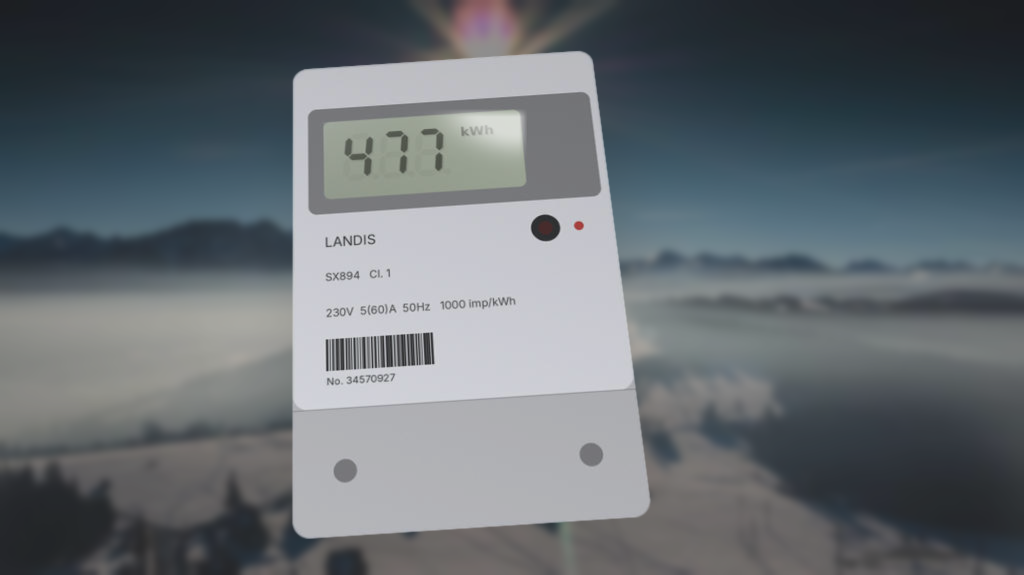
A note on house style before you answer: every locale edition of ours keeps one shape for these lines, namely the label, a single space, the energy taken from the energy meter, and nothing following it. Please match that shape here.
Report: 477 kWh
